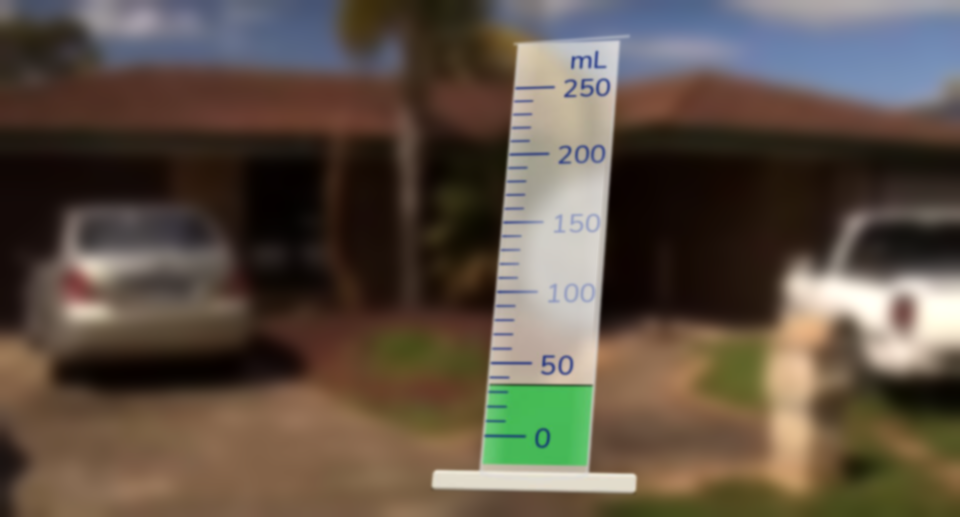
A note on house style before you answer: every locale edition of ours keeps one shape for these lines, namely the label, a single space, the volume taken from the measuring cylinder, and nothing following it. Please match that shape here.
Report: 35 mL
